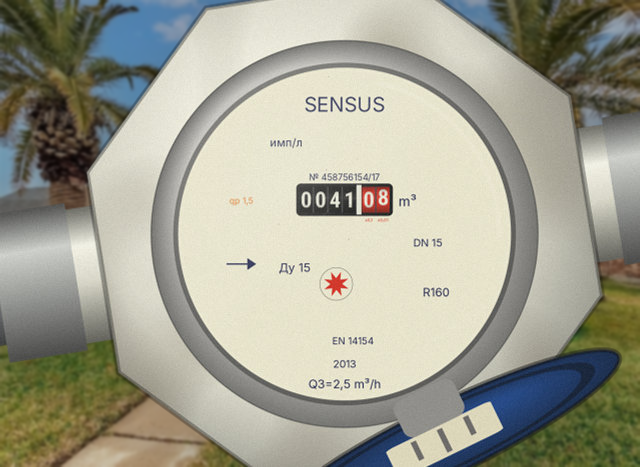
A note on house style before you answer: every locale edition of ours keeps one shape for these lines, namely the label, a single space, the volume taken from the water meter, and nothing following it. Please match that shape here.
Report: 41.08 m³
